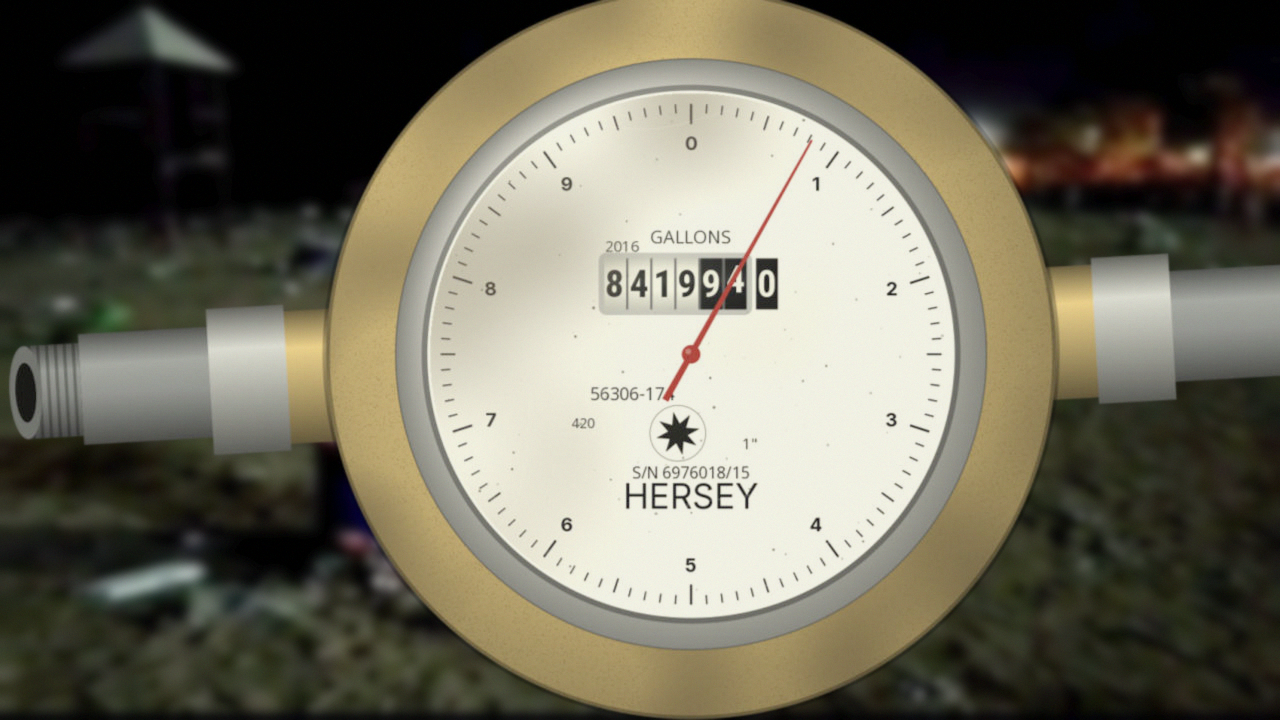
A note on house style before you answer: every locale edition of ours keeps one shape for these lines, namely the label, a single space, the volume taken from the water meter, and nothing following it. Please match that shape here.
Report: 8419940.8 gal
